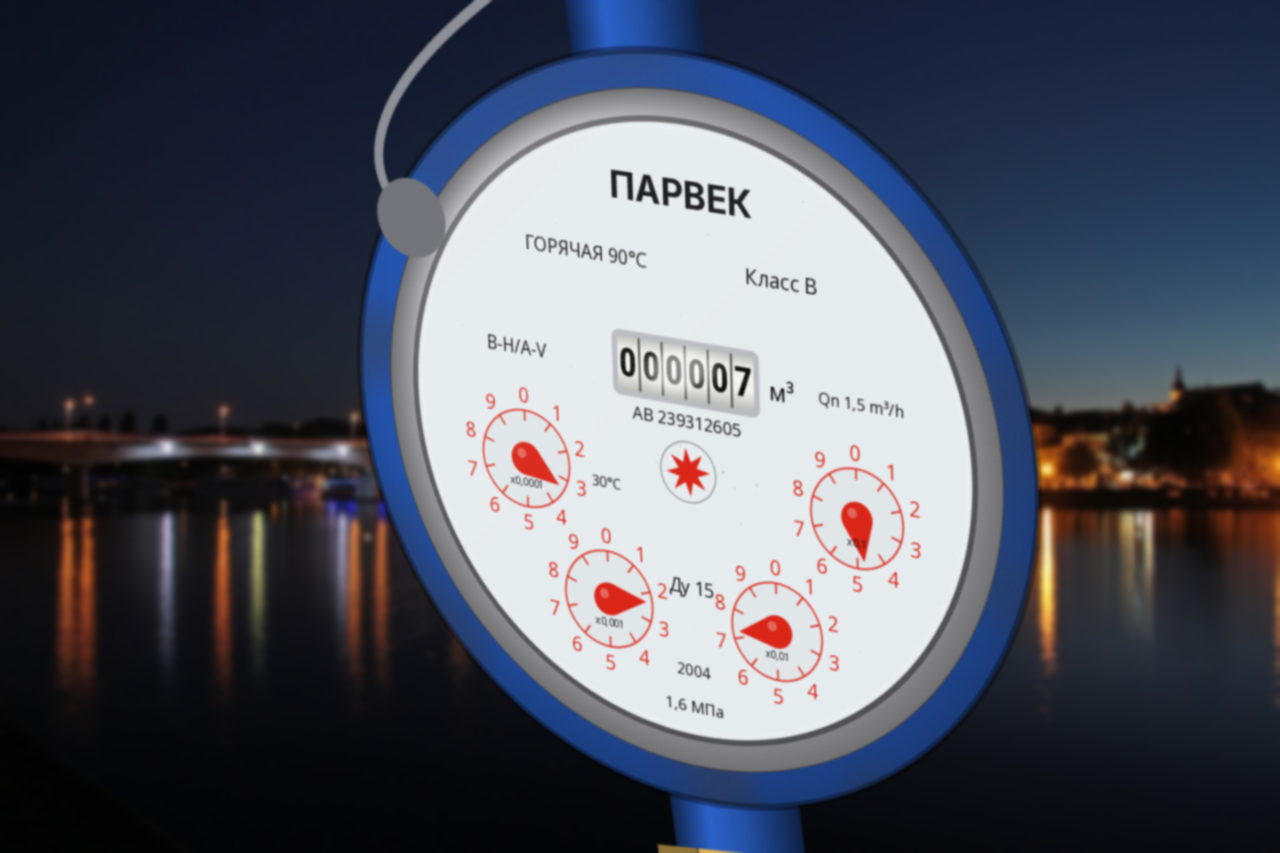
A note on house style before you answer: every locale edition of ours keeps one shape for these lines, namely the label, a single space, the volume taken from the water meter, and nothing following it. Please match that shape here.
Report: 7.4723 m³
